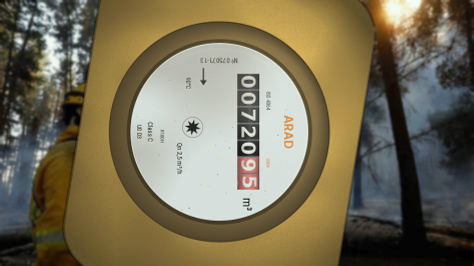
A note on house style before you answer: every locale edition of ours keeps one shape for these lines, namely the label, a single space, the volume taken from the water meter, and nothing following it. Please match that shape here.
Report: 720.95 m³
